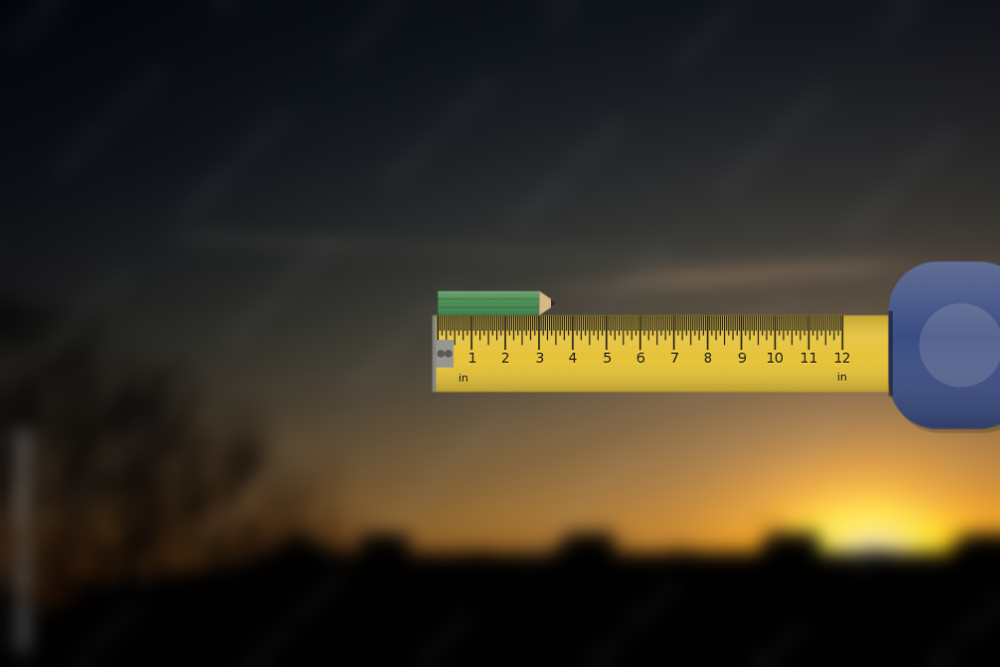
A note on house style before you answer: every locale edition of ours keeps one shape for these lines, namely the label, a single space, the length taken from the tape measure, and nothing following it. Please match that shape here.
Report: 3.5 in
